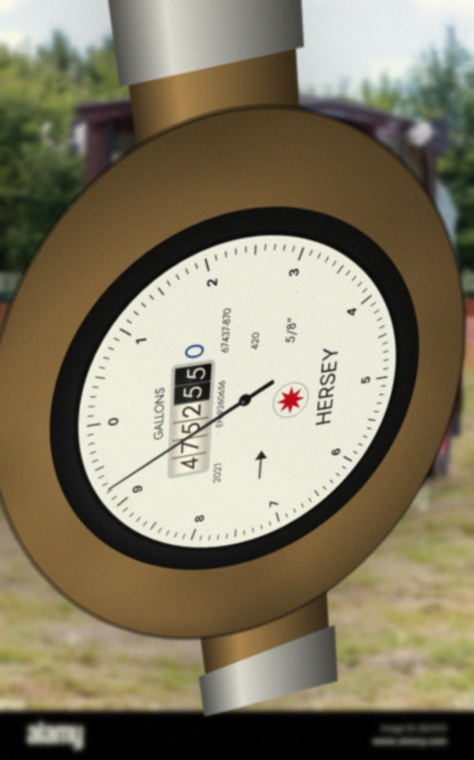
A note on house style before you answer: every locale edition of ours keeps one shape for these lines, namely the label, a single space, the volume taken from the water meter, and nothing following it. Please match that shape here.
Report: 4752549.2 gal
